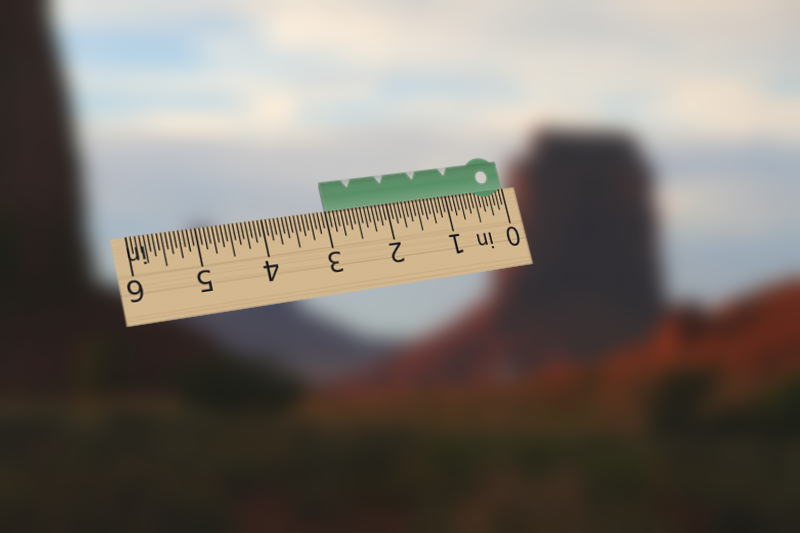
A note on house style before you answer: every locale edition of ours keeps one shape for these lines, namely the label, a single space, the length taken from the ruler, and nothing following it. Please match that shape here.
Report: 3 in
